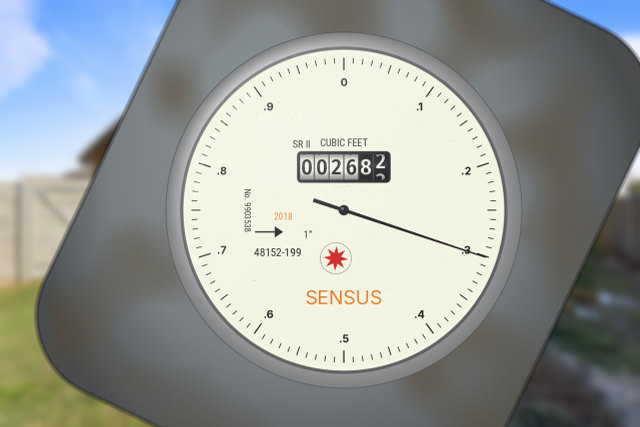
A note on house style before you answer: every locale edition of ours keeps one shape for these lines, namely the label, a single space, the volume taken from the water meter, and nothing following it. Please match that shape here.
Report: 2682.30 ft³
